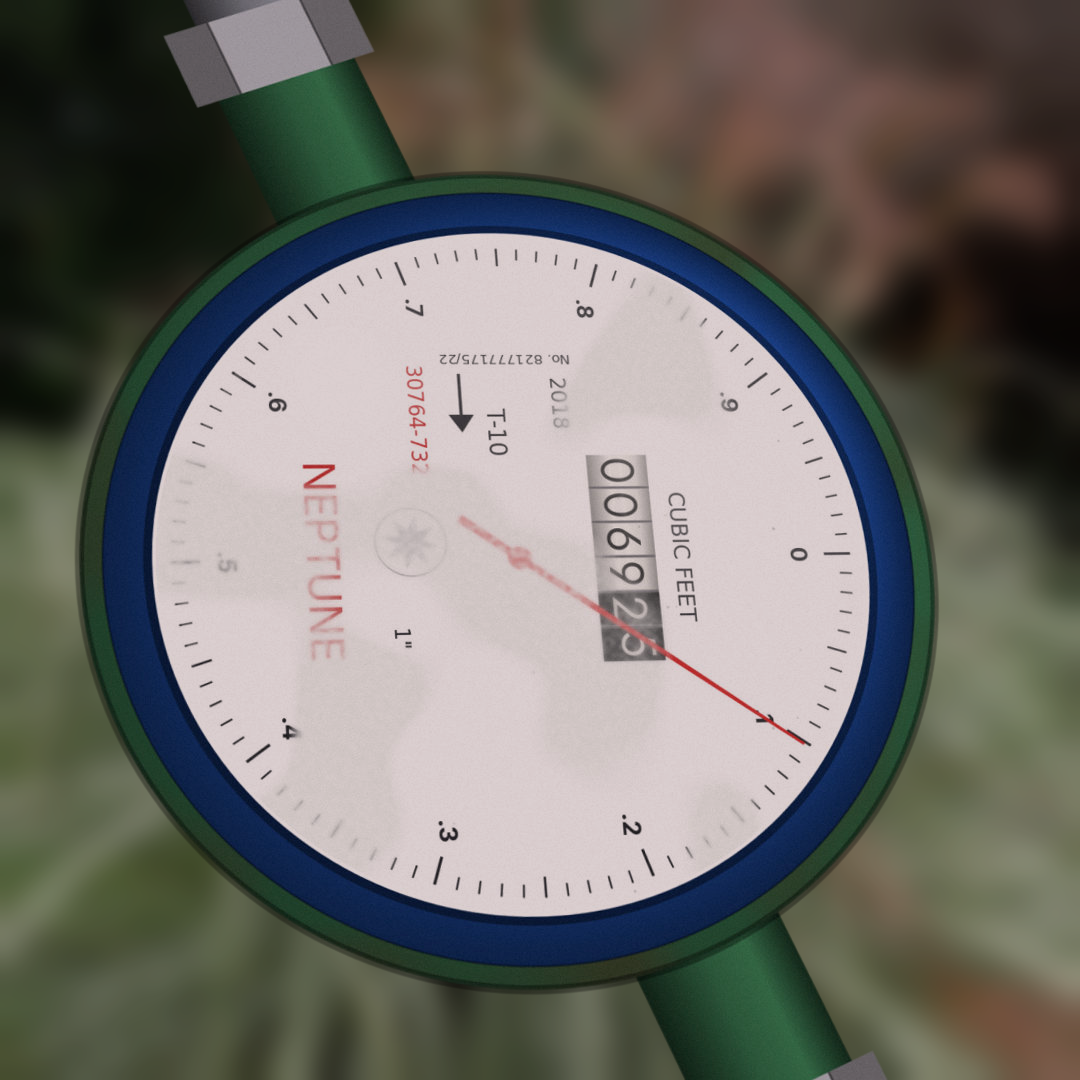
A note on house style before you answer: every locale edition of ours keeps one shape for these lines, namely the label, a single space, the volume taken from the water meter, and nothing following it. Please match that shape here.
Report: 6925.10 ft³
